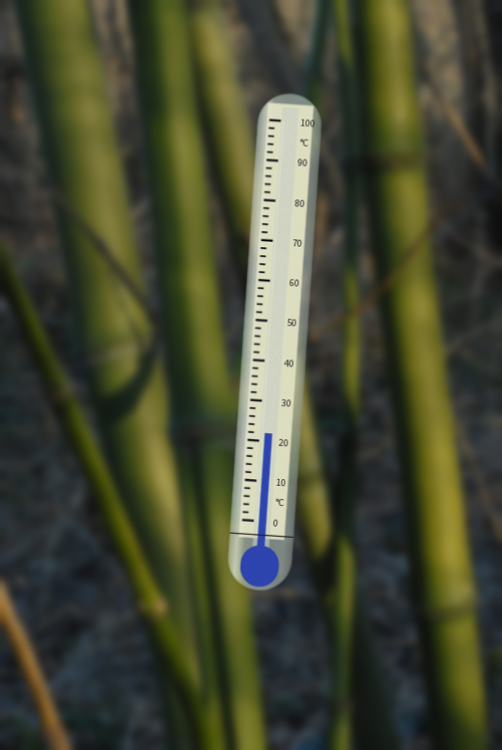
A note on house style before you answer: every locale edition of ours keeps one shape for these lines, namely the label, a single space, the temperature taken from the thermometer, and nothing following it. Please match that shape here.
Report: 22 °C
